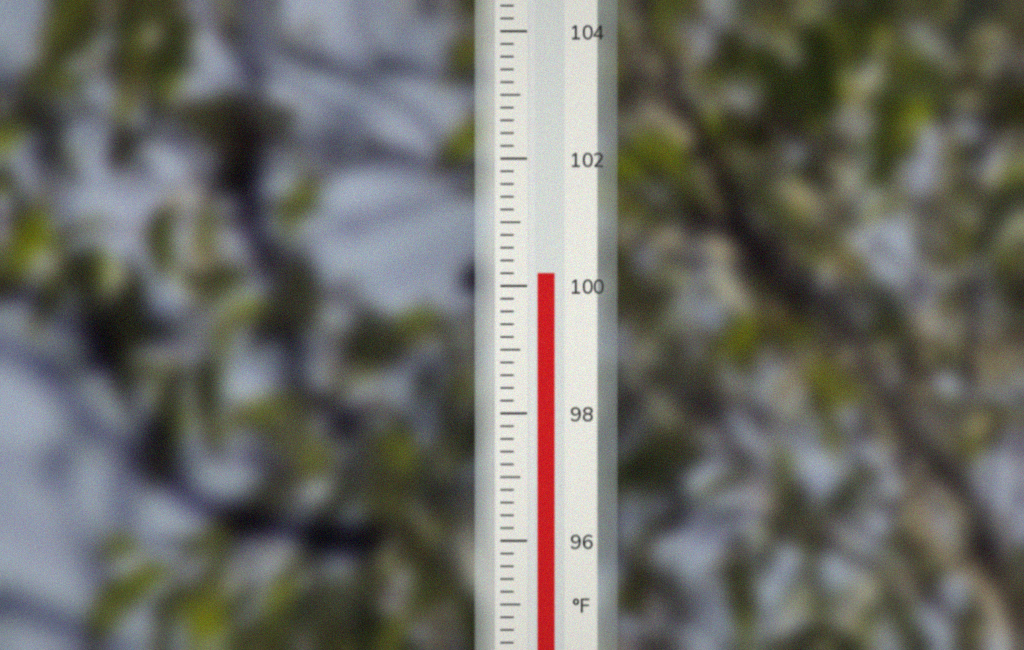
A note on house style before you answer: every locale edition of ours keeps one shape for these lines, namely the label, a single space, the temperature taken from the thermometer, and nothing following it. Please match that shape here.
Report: 100.2 °F
